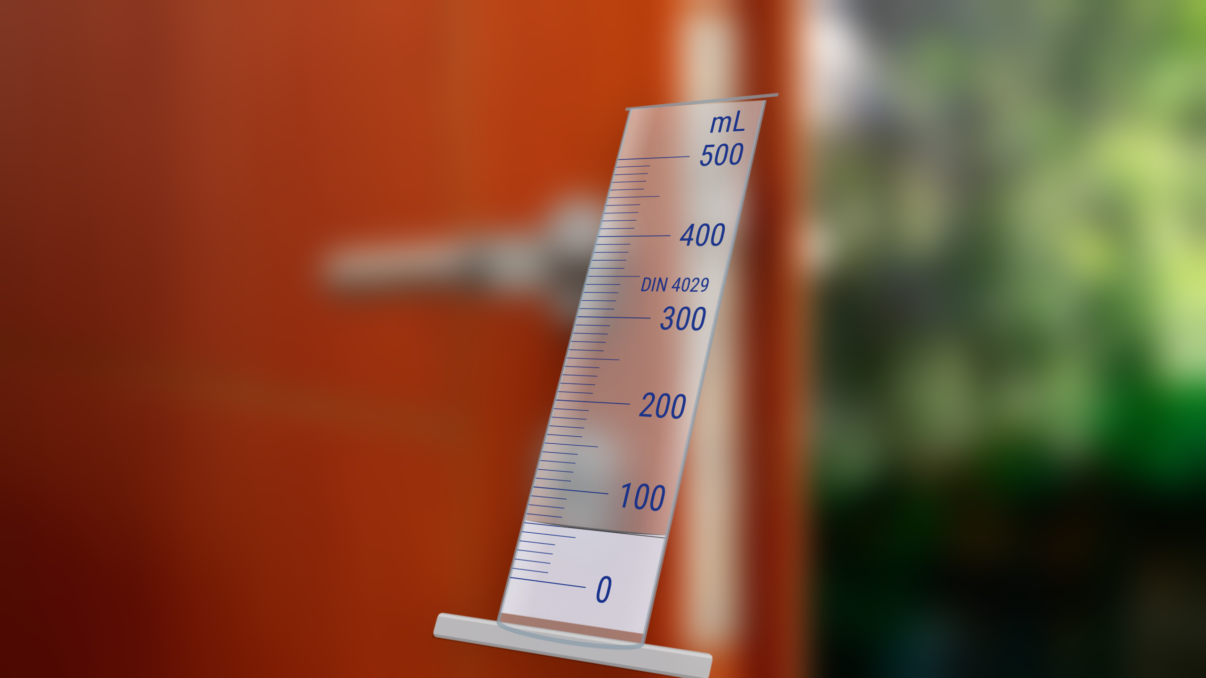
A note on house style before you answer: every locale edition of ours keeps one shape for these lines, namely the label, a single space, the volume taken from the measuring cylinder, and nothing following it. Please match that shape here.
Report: 60 mL
